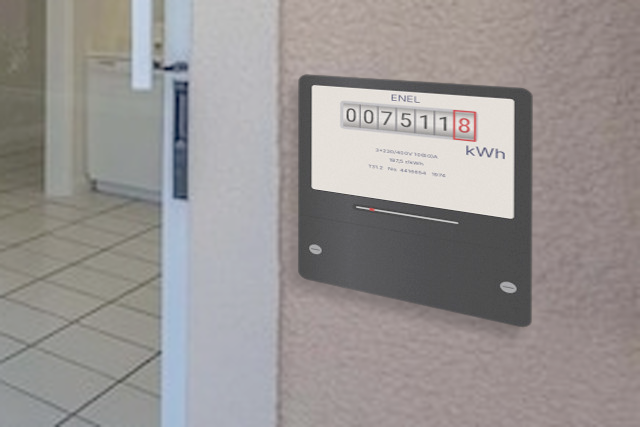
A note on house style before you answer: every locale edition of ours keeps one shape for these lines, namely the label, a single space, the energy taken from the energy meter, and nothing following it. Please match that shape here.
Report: 7511.8 kWh
